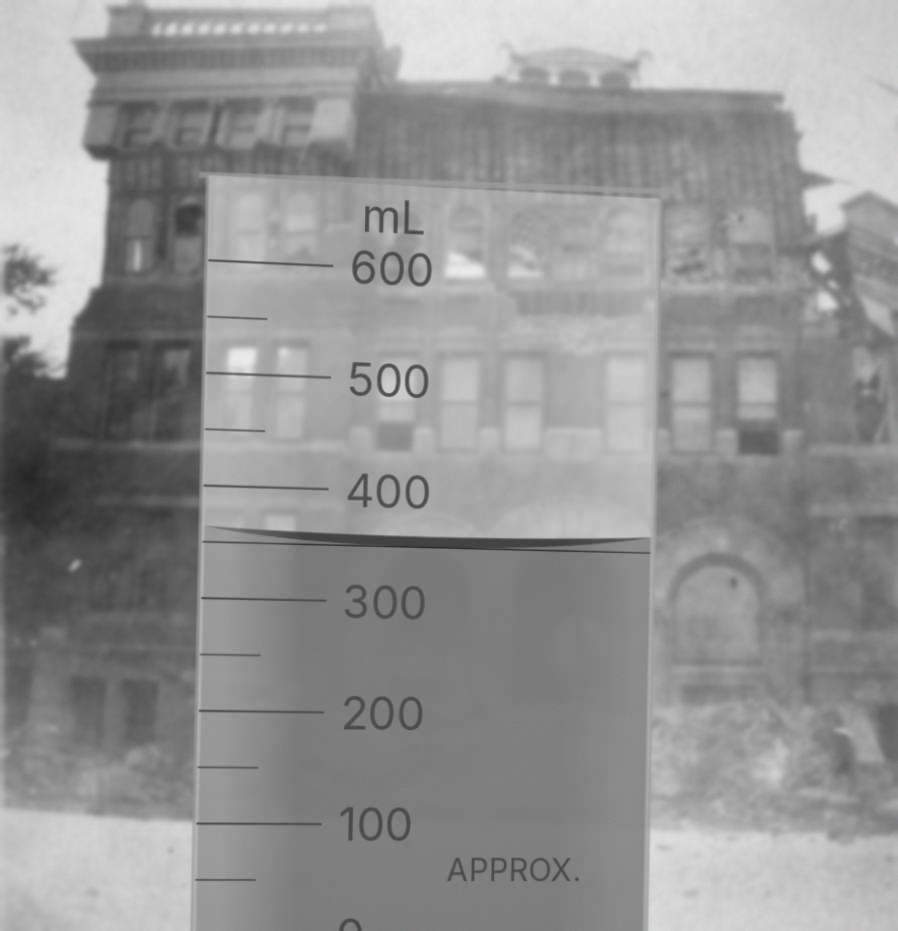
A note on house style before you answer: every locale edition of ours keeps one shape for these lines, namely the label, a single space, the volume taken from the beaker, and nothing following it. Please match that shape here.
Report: 350 mL
